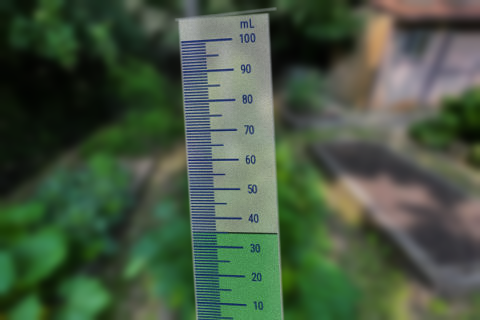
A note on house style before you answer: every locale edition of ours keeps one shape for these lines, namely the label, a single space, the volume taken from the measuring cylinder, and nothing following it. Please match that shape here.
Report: 35 mL
